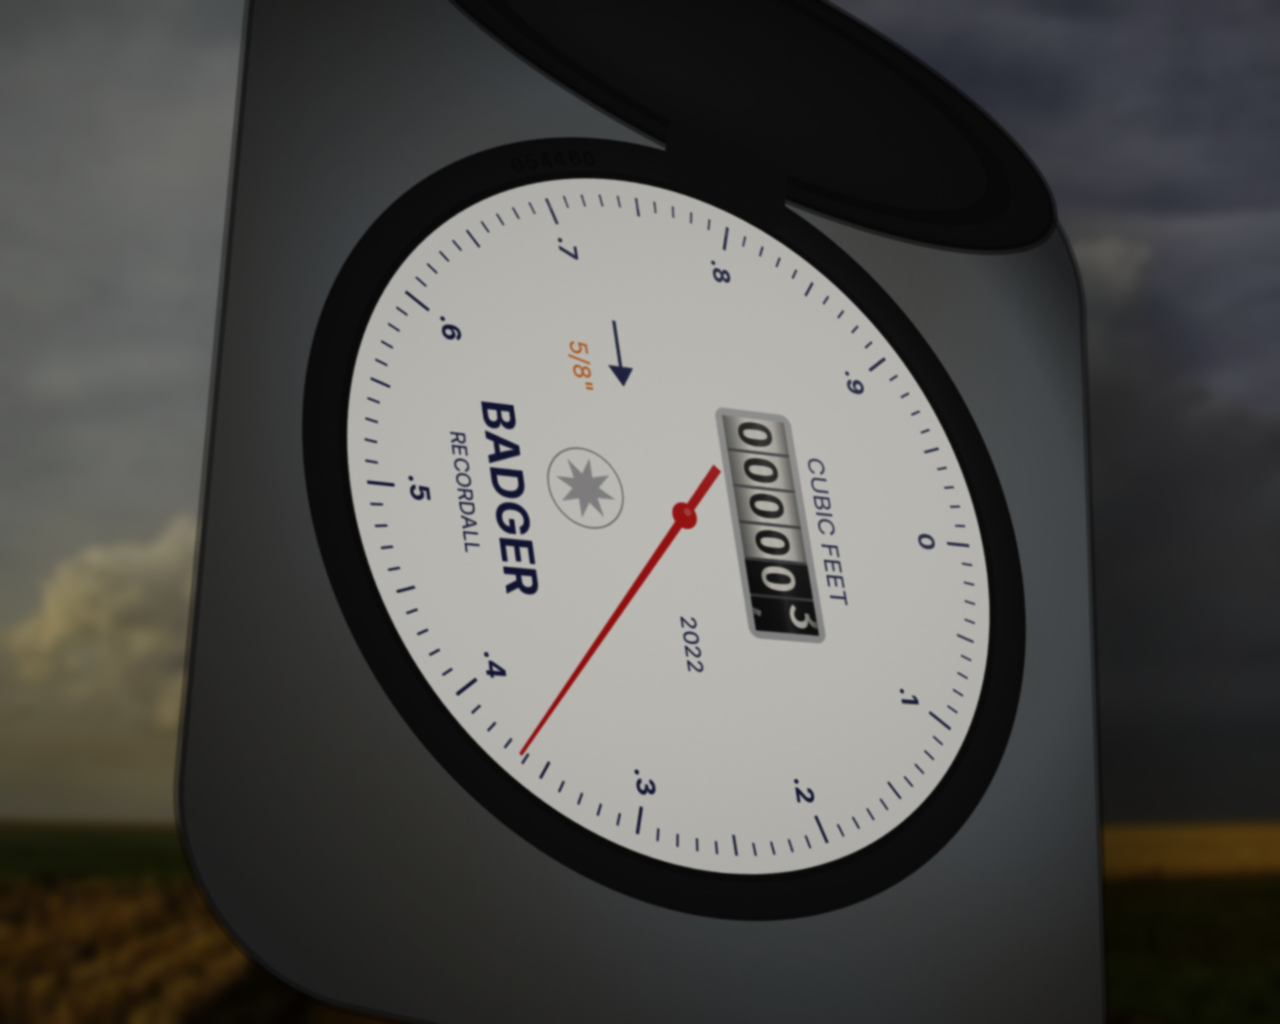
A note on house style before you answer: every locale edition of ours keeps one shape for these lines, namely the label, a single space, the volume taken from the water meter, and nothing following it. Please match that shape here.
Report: 3.36 ft³
